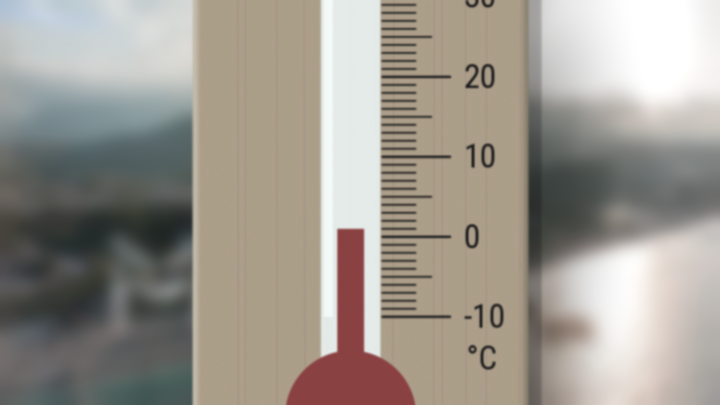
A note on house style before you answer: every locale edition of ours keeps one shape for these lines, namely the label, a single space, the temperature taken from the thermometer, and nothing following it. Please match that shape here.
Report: 1 °C
